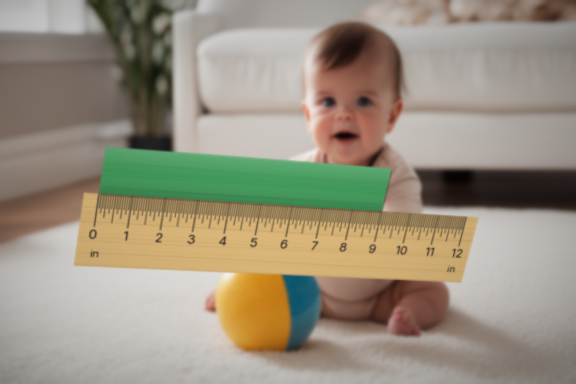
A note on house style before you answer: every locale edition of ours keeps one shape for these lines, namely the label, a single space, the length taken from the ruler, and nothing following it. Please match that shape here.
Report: 9 in
